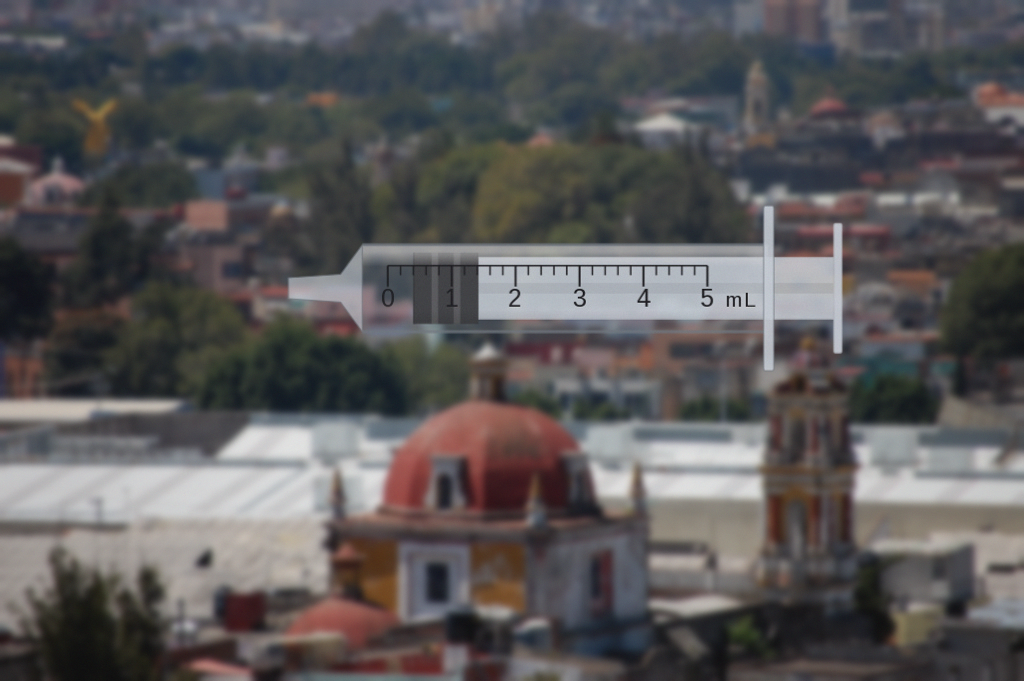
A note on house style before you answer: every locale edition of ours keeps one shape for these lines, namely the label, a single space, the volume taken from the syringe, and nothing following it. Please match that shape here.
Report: 0.4 mL
